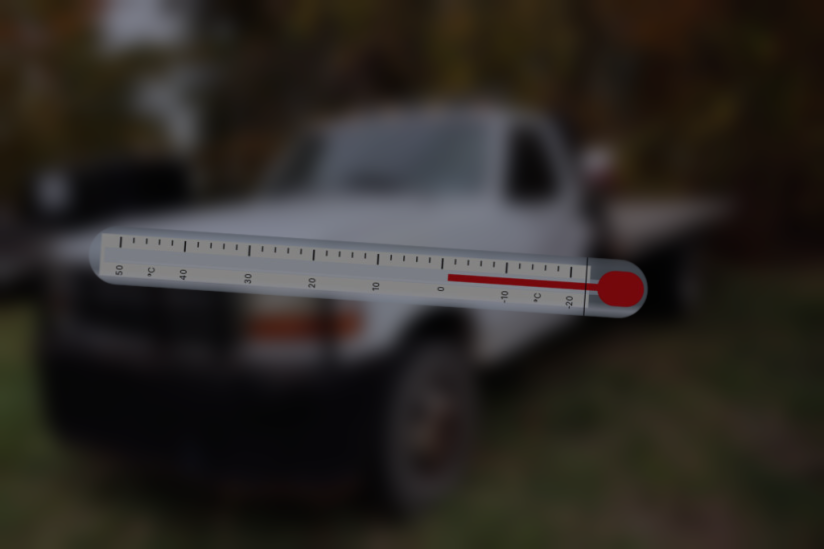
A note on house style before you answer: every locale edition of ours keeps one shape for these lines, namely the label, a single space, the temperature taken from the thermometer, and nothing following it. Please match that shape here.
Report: -1 °C
